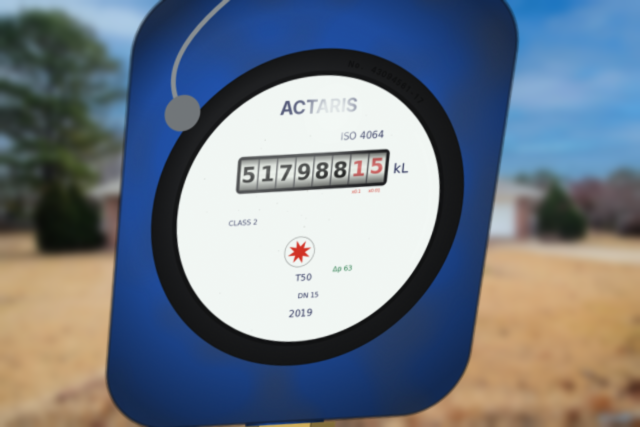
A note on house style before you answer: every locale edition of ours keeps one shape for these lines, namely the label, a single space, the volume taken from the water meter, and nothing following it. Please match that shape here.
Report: 517988.15 kL
